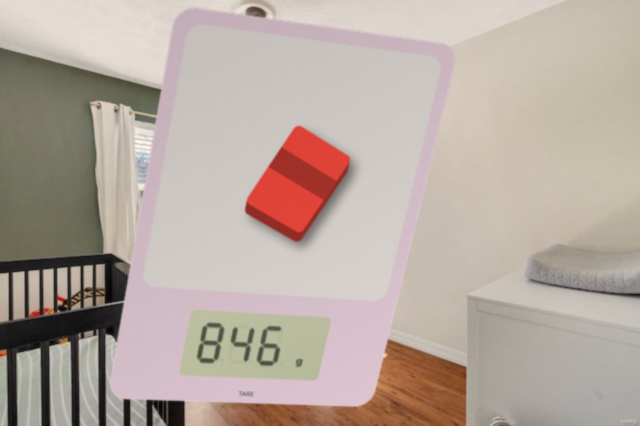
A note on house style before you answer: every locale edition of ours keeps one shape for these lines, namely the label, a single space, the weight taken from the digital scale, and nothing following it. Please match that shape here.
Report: 846 g
